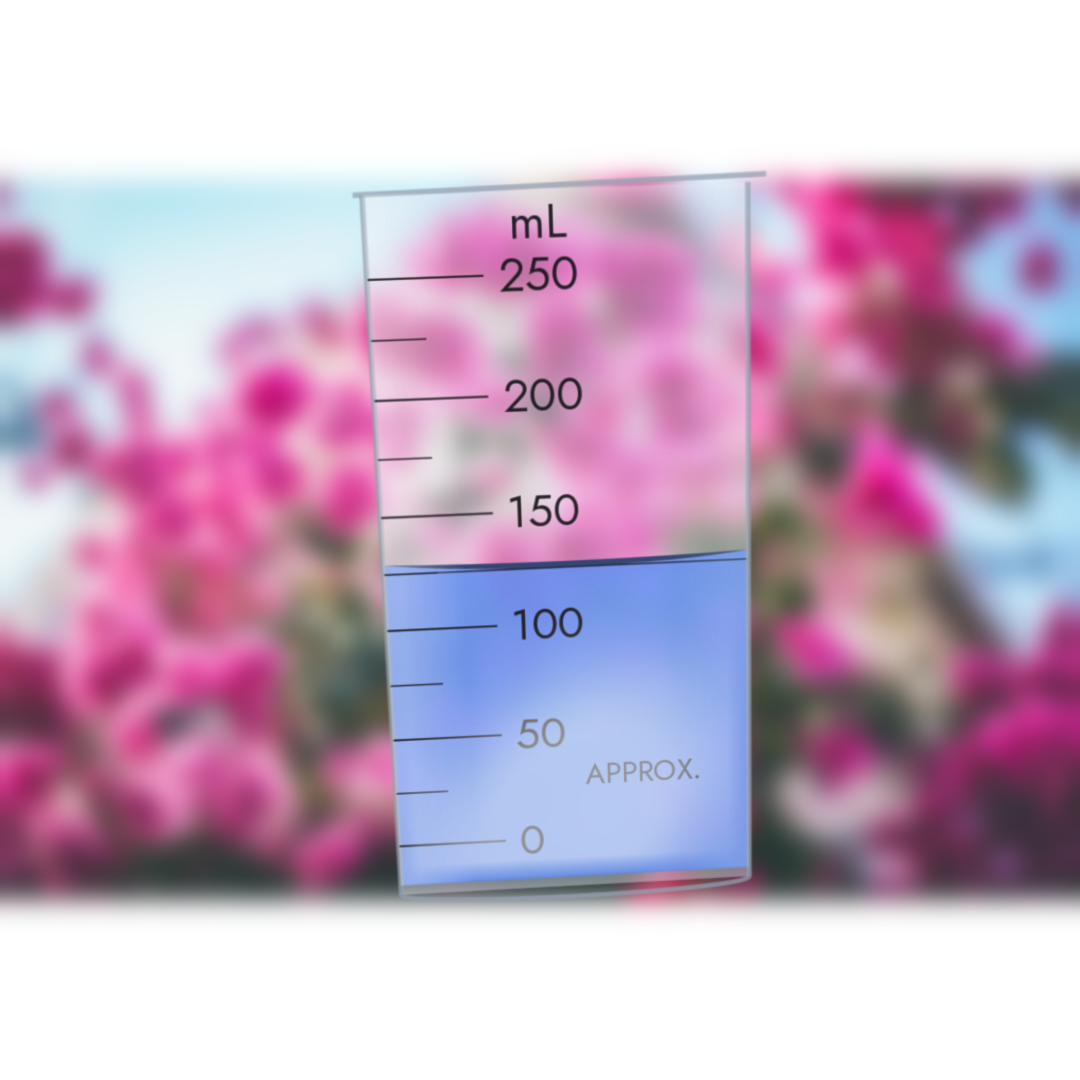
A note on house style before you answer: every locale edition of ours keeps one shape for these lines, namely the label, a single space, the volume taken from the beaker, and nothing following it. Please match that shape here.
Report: 125 mL
